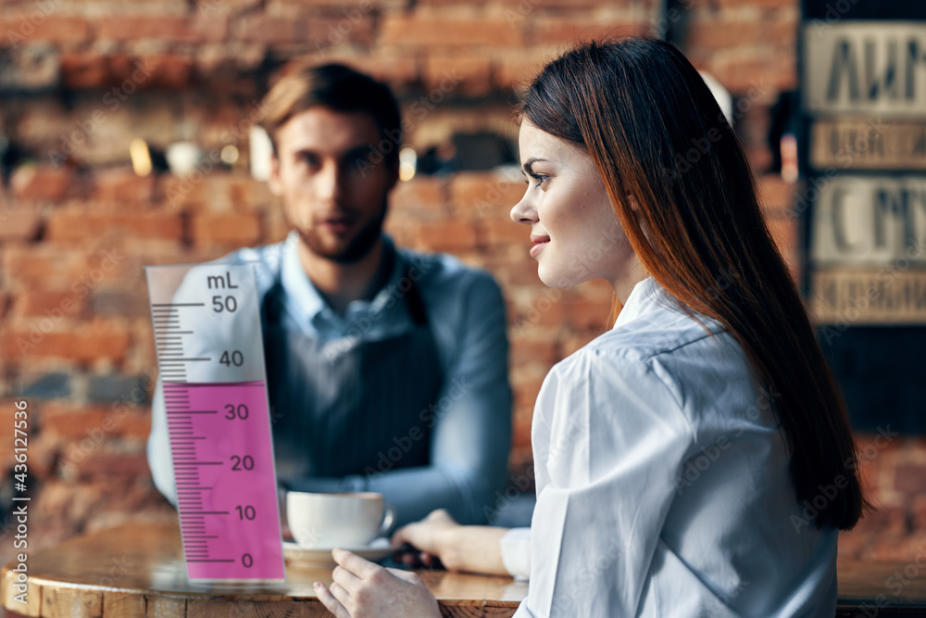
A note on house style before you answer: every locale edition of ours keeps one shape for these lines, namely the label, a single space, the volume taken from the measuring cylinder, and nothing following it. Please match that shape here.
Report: 35 mL
